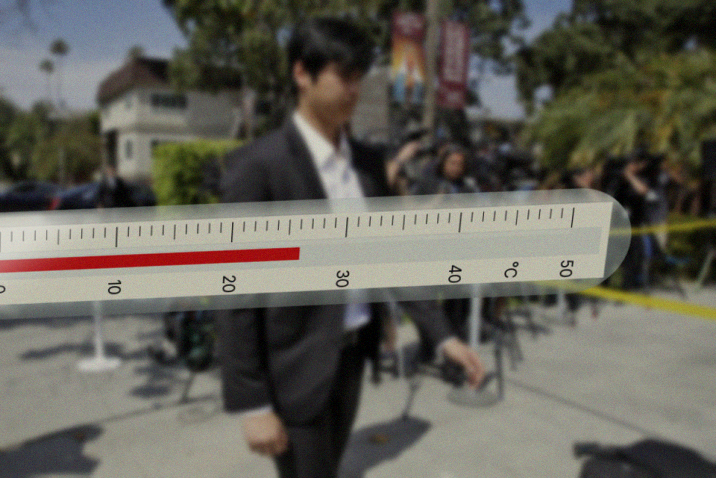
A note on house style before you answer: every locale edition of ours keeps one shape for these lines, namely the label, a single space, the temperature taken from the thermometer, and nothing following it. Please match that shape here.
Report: 26 °C
